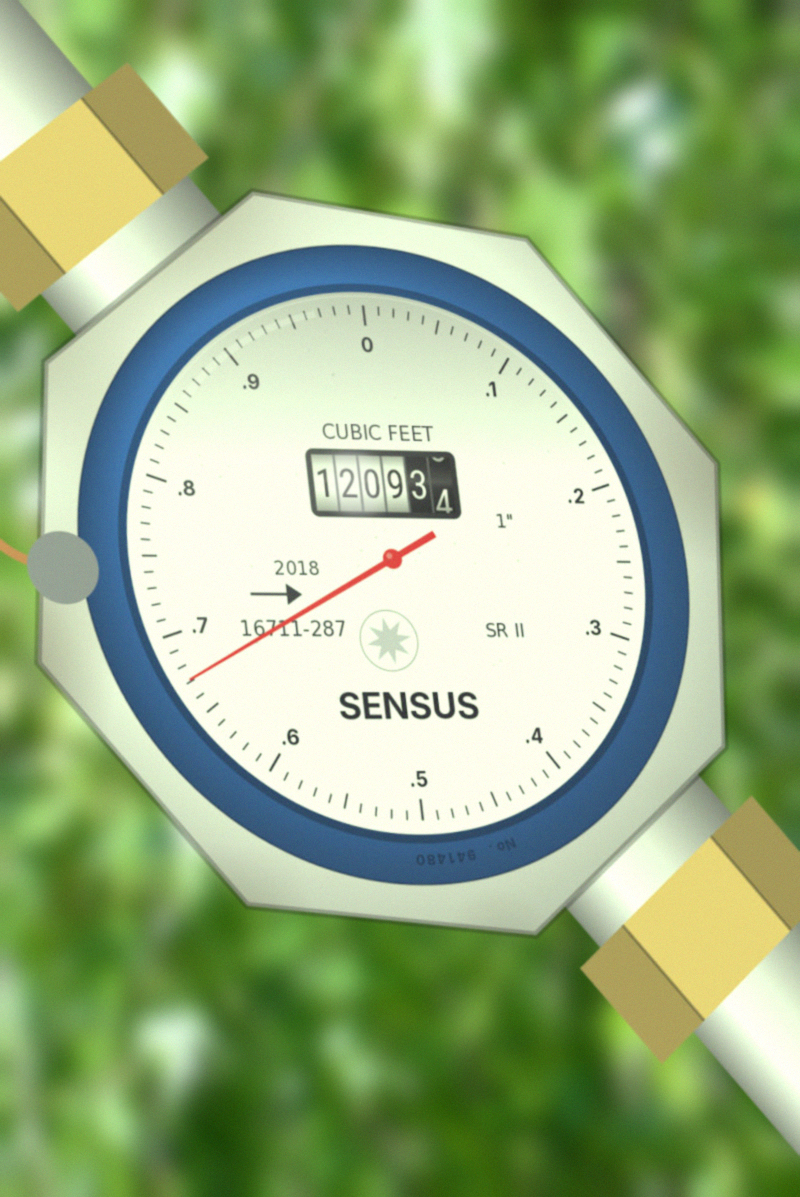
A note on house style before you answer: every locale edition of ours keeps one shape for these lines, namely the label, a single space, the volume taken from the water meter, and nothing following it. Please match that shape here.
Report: 120933.67 ft³
